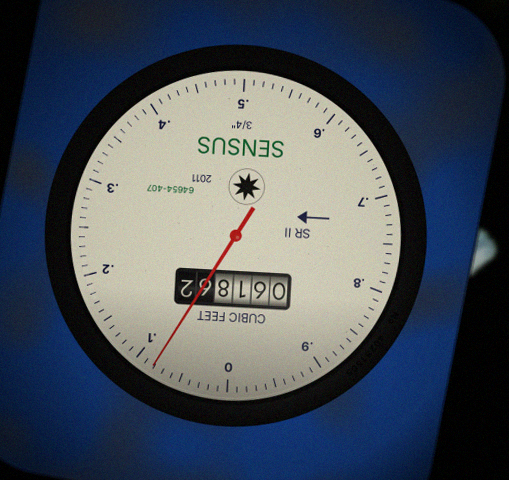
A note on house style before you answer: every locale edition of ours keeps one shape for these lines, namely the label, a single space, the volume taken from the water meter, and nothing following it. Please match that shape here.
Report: 61862.08 ft³
